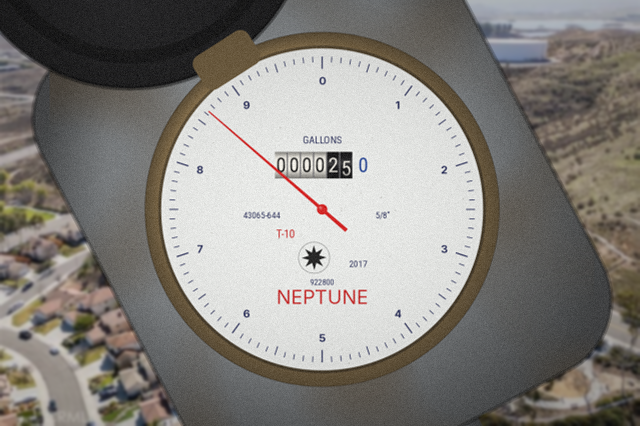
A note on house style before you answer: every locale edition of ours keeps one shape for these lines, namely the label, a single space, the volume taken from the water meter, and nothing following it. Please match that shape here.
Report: 248.6 gal
